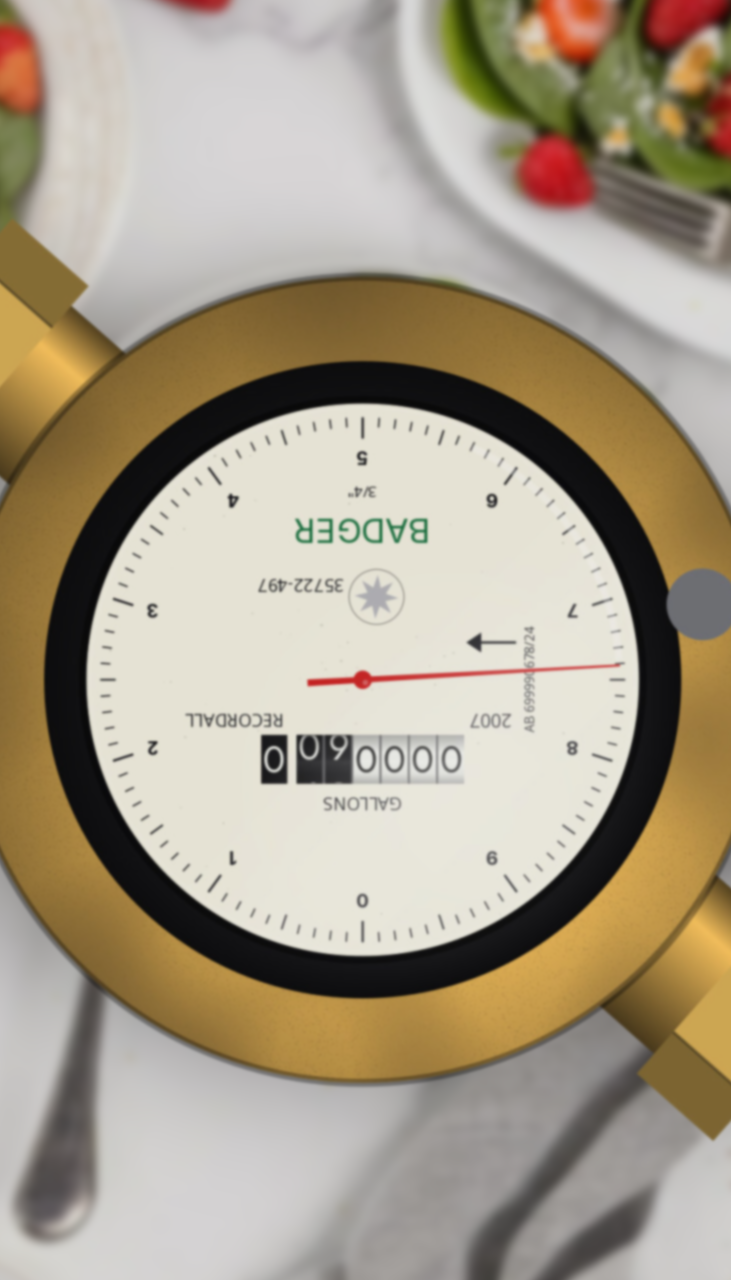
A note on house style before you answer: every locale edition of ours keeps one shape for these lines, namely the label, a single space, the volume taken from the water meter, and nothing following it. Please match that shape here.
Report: 597.4 gal
